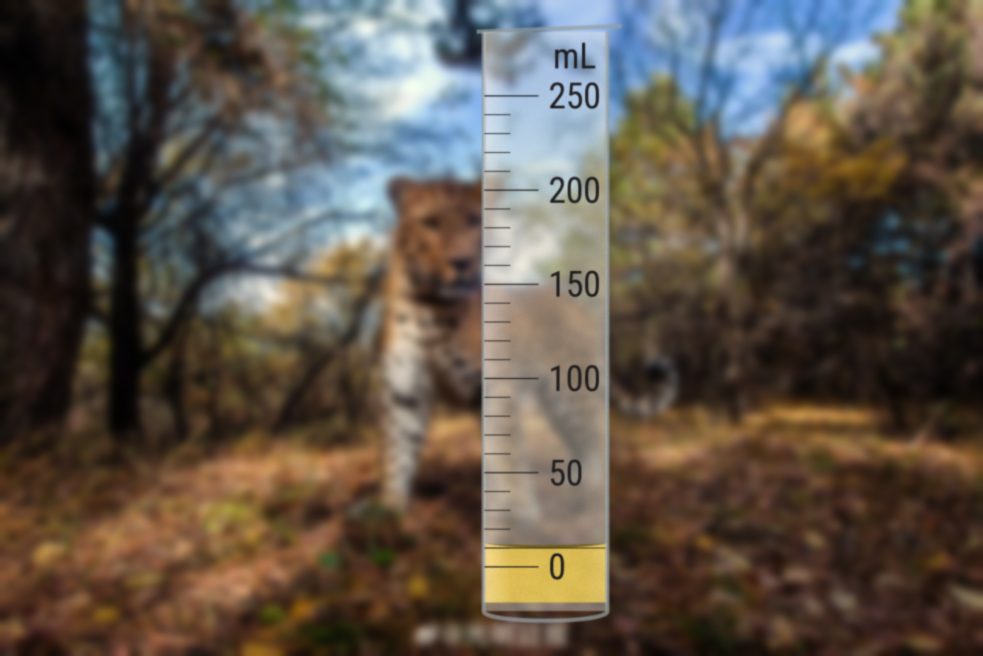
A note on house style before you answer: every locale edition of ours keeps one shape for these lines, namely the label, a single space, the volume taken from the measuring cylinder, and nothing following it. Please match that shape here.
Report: 10 mL
